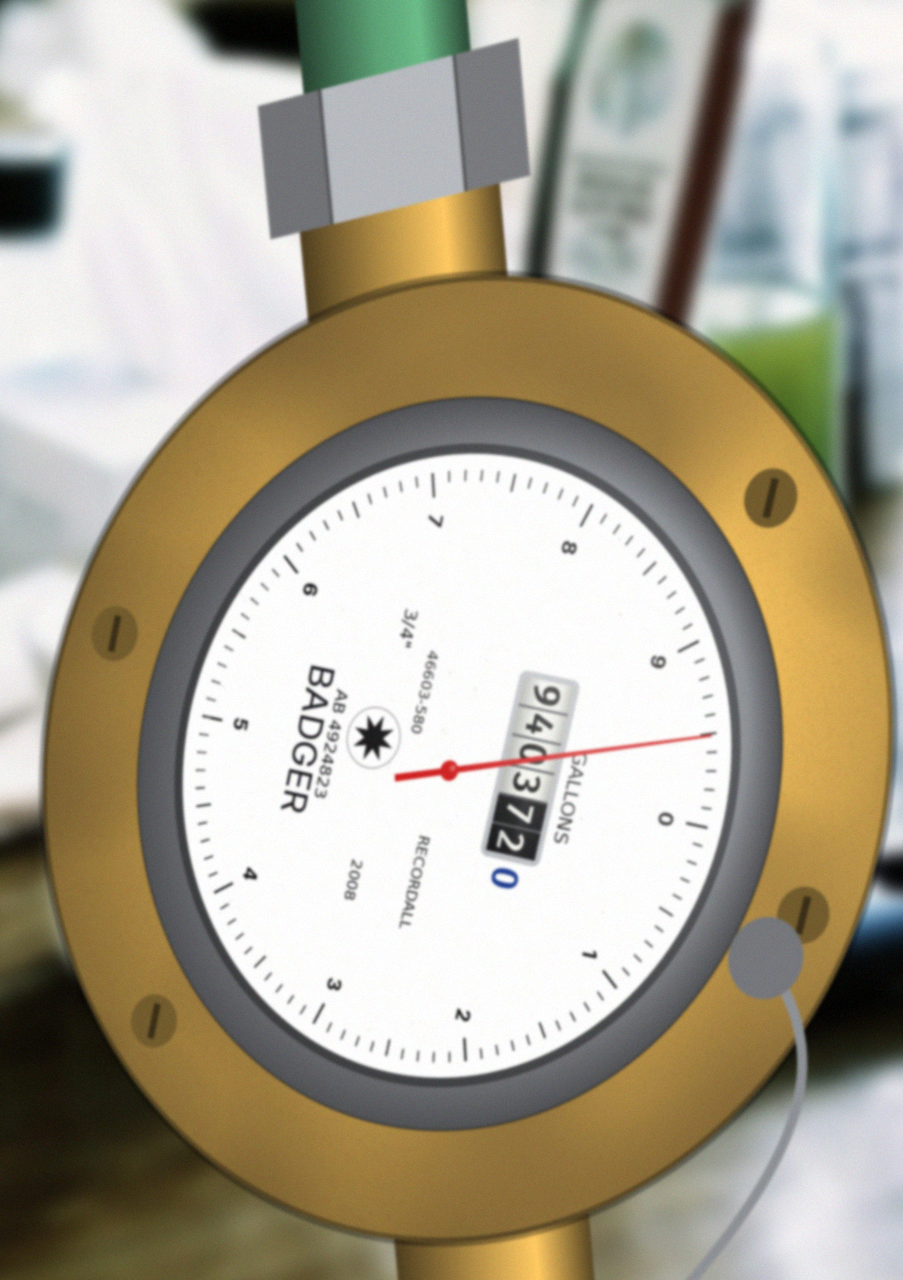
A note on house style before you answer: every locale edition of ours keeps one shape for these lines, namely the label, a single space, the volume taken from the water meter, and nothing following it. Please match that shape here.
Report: 9403719.5 gal
